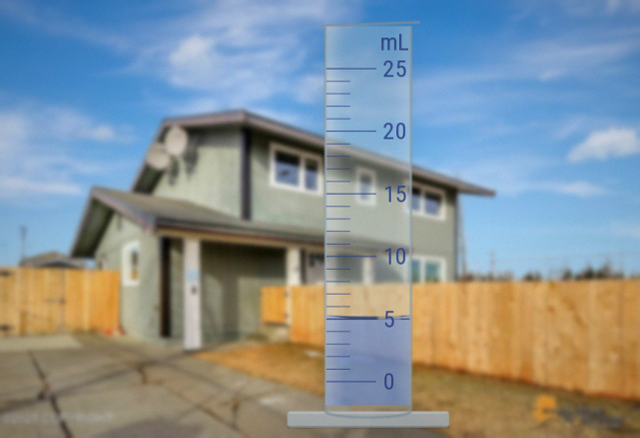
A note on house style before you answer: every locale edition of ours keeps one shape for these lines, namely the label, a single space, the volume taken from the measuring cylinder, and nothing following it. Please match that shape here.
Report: 5 mL
